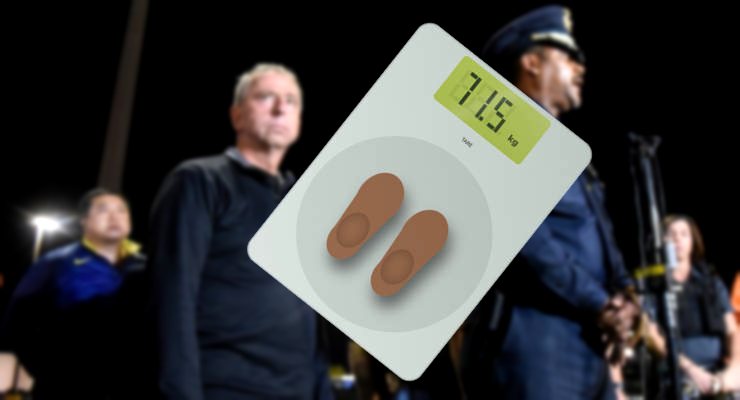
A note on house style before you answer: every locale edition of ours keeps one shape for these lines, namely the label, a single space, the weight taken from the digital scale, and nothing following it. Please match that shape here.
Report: 71.5 kg
